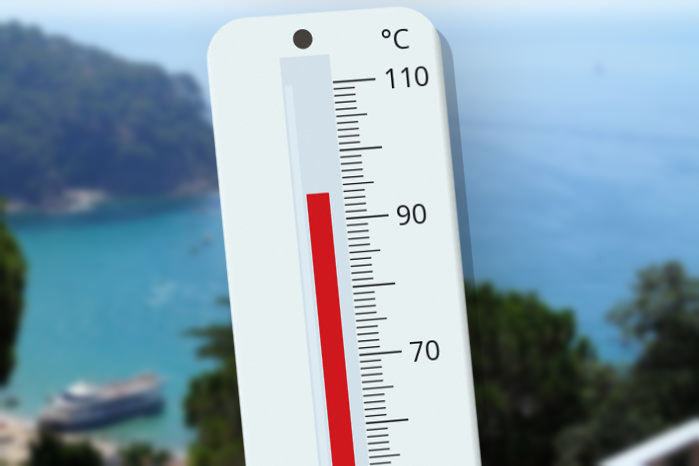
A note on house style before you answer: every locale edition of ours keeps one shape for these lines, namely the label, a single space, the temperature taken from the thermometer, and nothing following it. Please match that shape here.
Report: 94 °C
